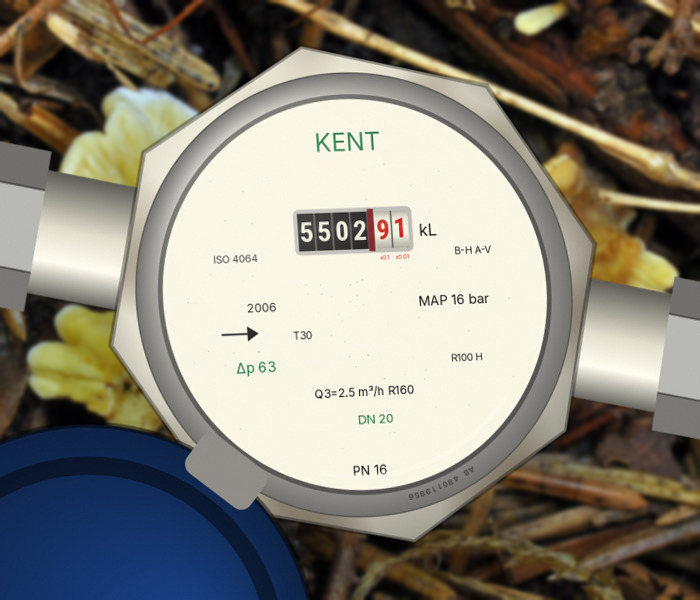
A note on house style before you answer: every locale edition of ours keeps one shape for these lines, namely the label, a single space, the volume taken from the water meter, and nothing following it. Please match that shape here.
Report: 5502.91 kL
